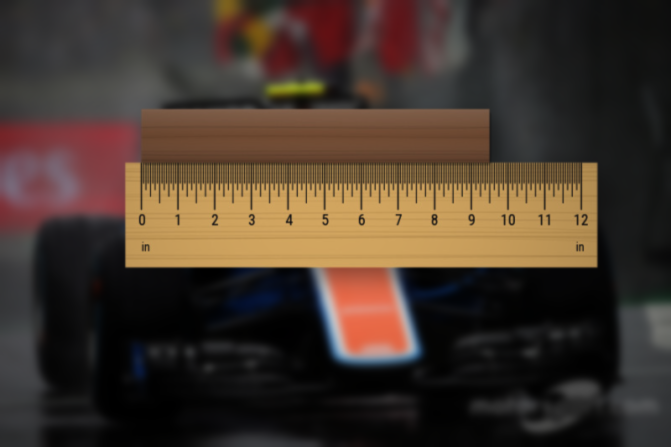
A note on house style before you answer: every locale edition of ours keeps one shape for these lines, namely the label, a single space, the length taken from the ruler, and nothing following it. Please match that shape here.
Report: 9.5 in
